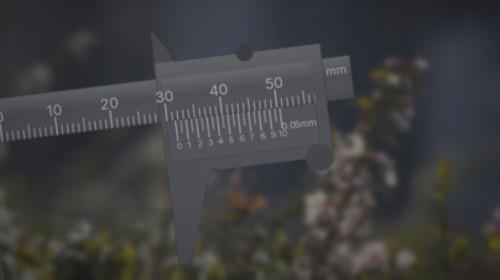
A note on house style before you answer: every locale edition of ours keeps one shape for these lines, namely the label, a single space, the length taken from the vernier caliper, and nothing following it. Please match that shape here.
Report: 31.5 mm
